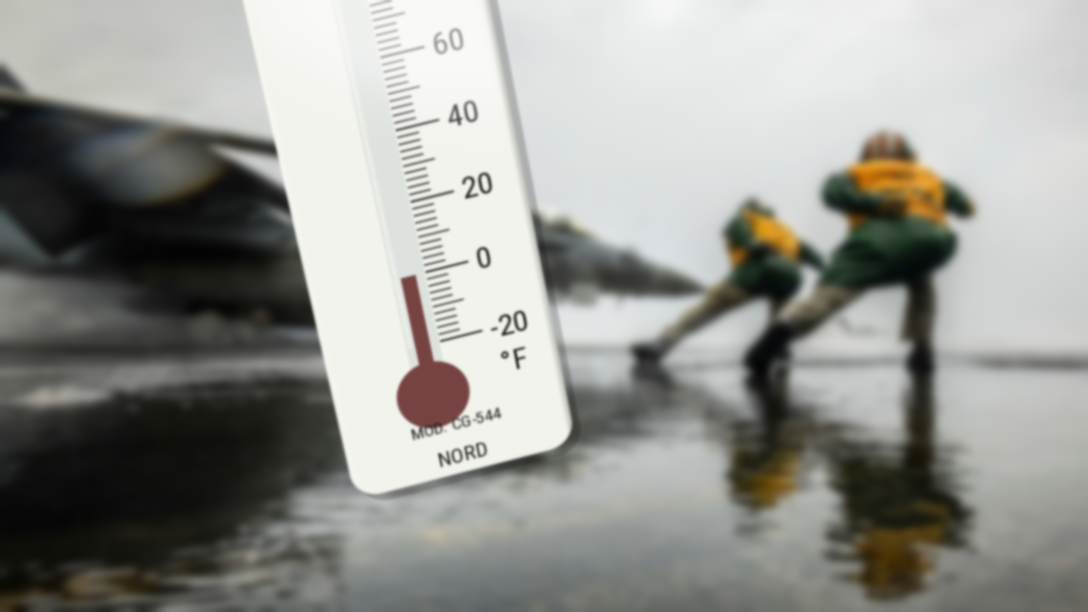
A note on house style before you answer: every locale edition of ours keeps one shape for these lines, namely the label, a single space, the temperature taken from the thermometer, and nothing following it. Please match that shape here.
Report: 0 °F
